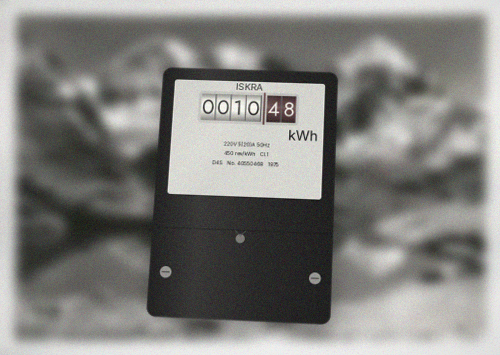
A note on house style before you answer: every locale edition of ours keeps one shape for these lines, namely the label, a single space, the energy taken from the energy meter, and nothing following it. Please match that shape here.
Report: 10.48 kWh
